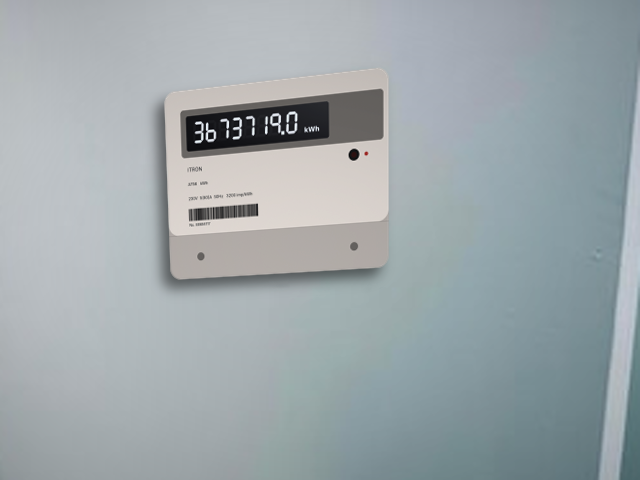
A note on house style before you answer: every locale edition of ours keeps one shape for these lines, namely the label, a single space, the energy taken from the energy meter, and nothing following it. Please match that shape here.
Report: 3673719.0 kWh
